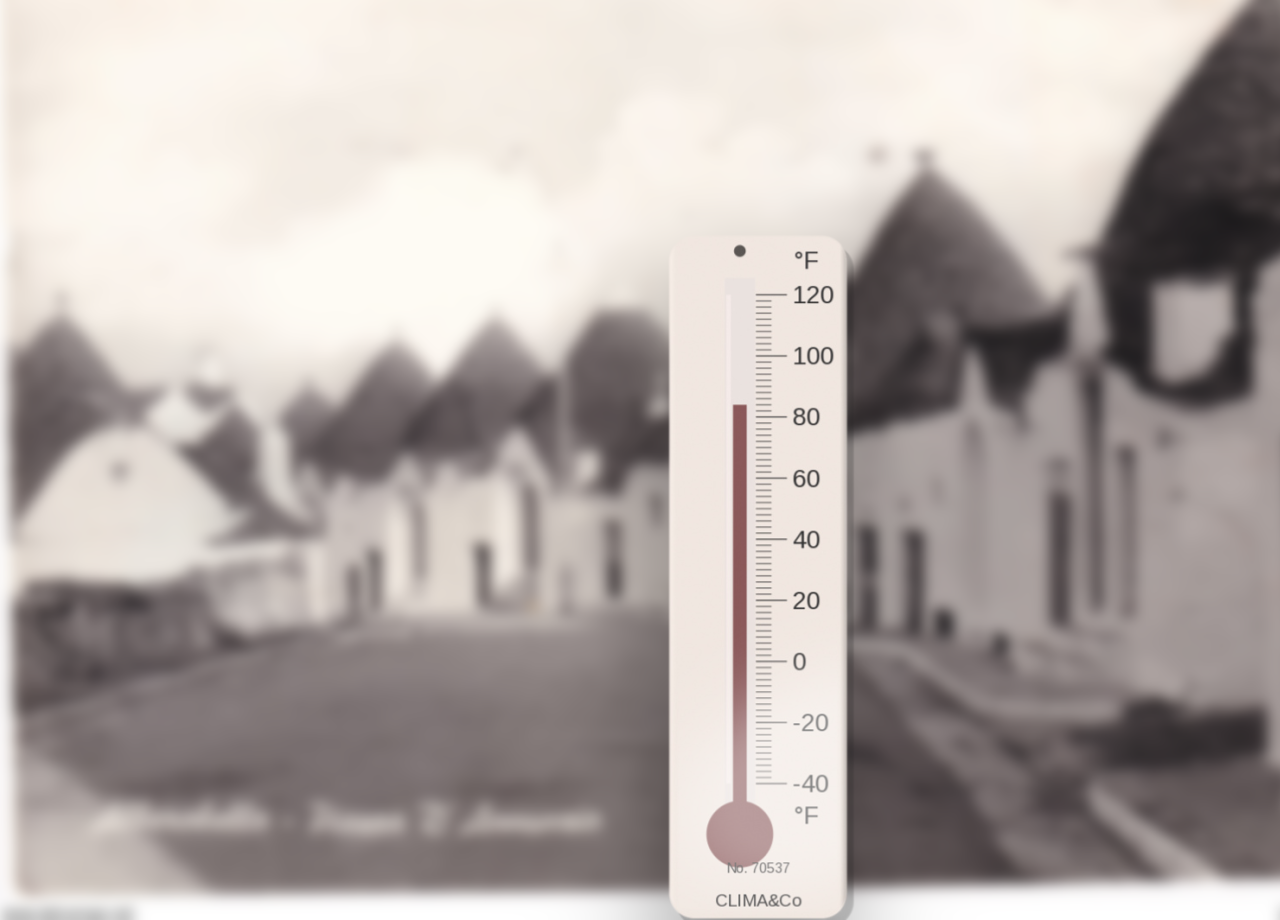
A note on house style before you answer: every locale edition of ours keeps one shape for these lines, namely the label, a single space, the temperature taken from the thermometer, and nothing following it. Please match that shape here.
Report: 84 °F
